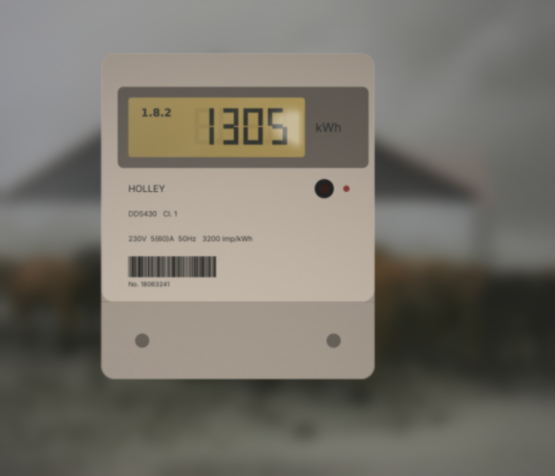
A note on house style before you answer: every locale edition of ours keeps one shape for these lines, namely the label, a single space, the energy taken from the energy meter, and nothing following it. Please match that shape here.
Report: 1305 kWh
